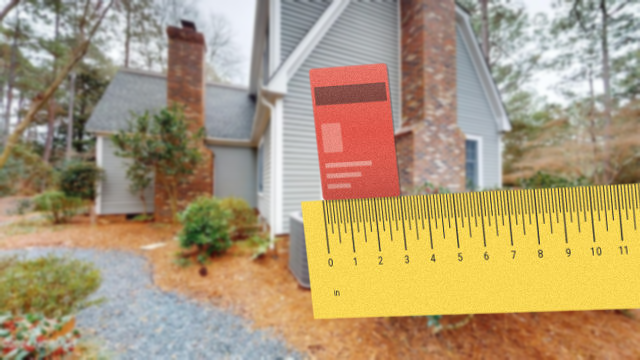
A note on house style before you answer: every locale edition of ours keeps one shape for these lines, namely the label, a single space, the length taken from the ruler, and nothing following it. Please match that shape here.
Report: 3 in
